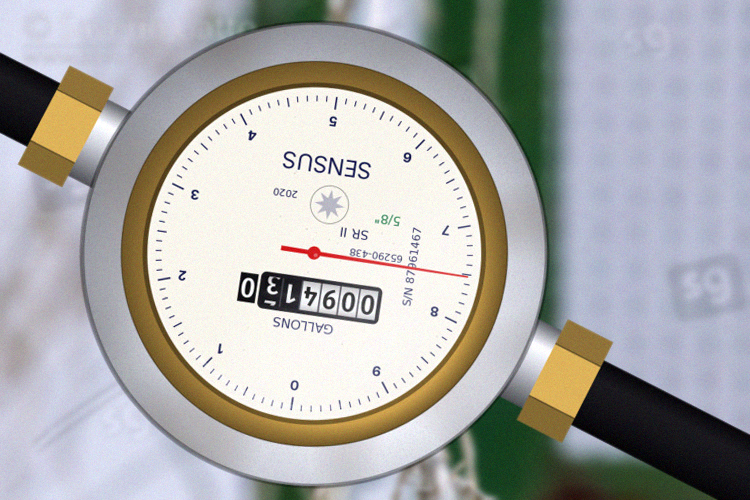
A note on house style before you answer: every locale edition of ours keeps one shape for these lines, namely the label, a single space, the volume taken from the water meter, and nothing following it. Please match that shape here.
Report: 94127.5 gal
